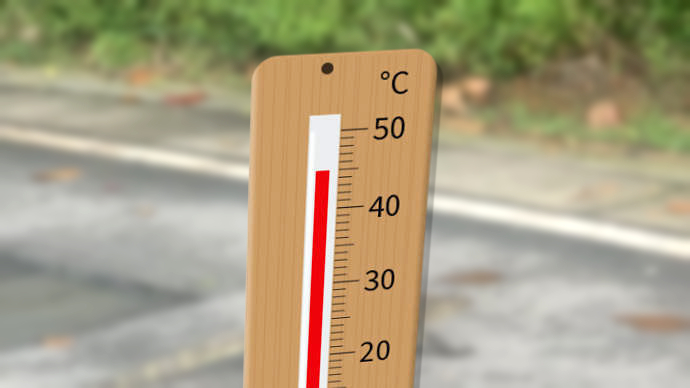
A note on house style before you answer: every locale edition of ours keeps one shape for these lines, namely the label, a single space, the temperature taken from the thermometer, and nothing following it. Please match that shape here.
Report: 45 °C
